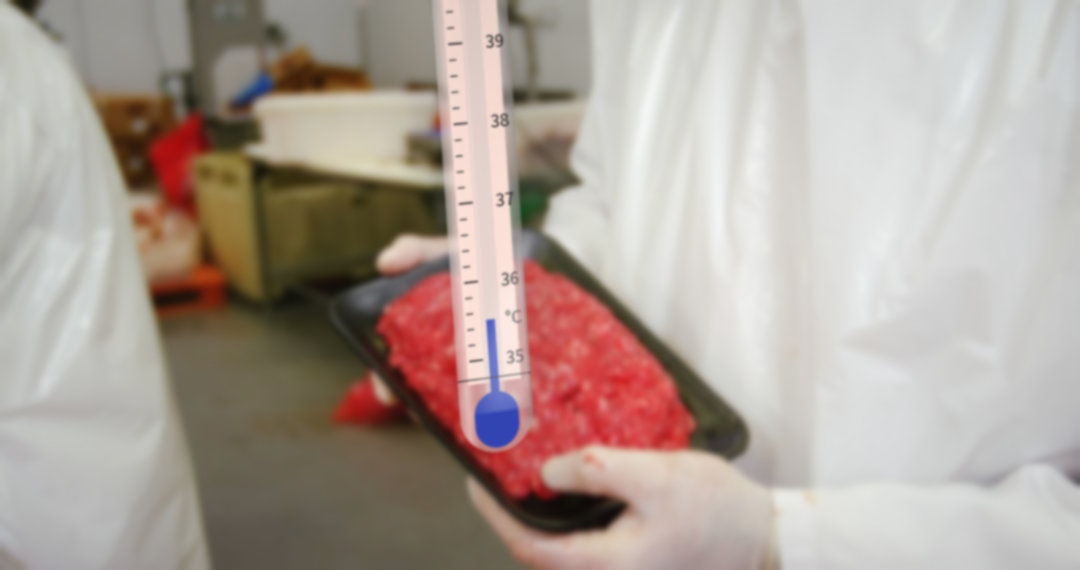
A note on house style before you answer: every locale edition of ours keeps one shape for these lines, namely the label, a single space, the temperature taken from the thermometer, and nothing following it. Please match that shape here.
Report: 35.5 °C
